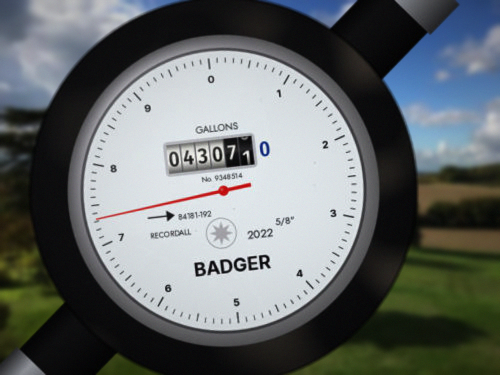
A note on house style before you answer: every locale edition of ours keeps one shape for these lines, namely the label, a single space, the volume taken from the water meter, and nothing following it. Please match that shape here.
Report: 430707.3 gal
